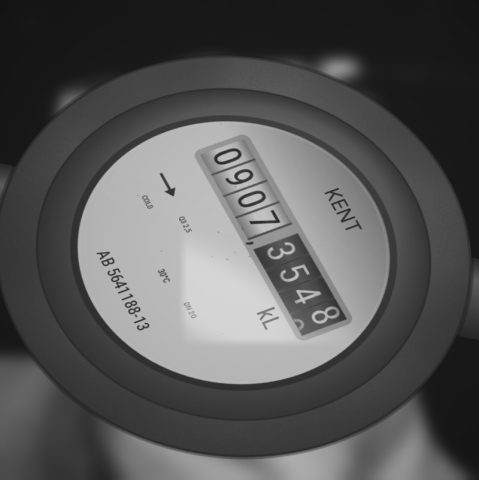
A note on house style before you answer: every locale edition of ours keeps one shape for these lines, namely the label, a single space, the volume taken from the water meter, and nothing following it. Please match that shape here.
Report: 907.3548 kL
